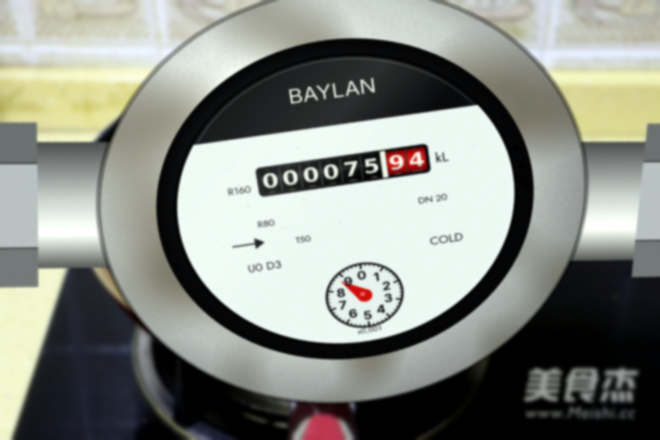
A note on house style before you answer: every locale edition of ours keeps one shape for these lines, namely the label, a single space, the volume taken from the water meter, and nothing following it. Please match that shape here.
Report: 75.948 kL
